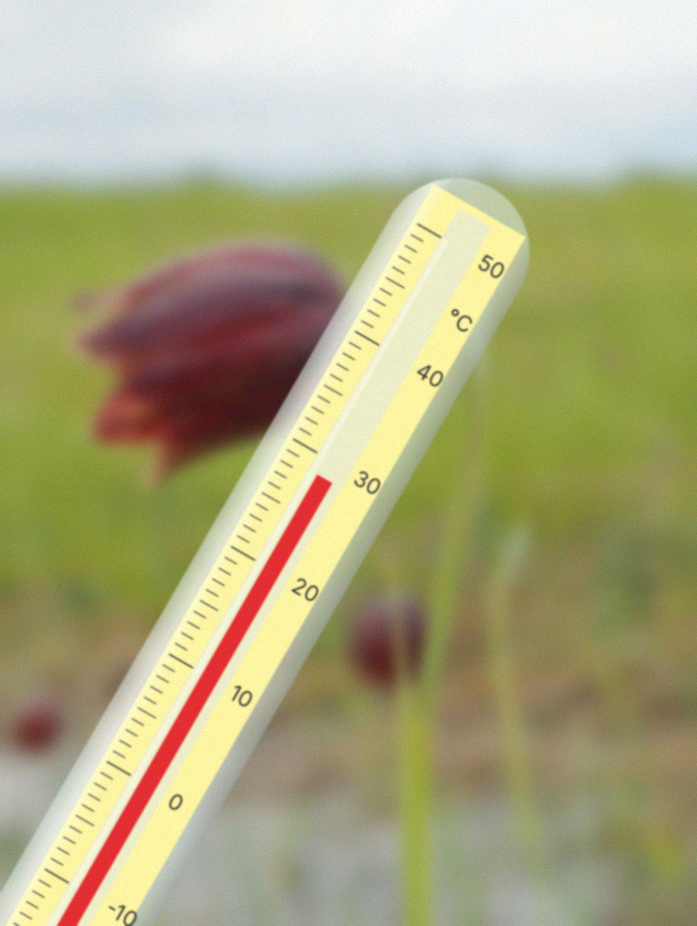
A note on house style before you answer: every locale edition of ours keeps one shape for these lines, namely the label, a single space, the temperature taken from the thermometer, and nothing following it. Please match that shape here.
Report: 28.5 °C
